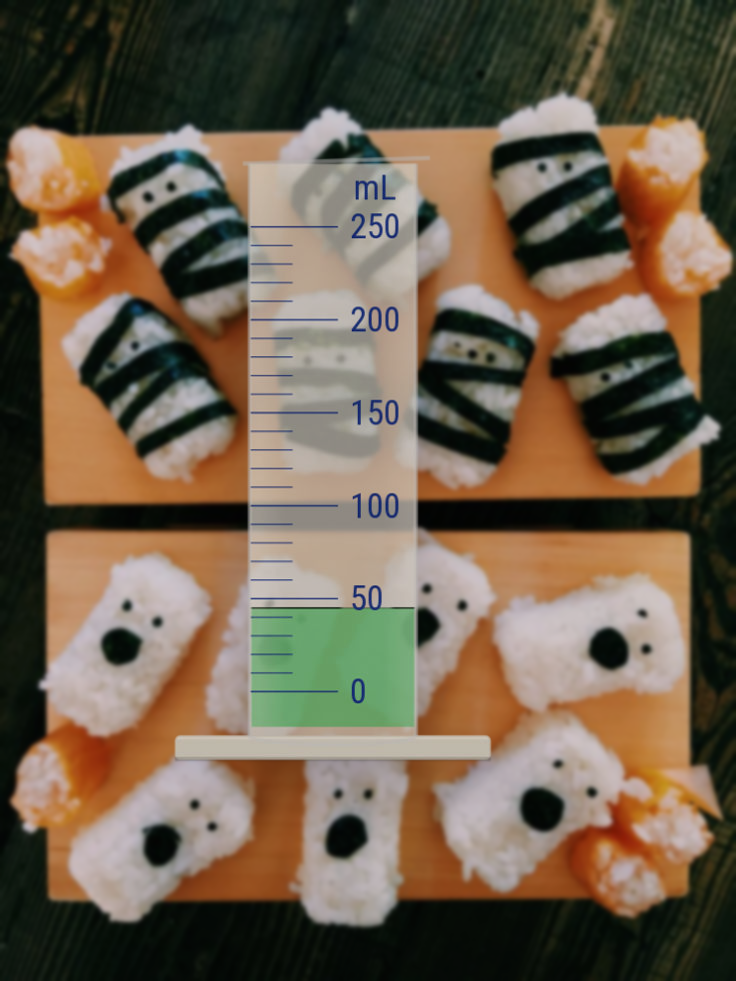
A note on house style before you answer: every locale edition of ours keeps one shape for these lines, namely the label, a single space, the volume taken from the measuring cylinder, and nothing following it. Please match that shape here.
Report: 45 mL
